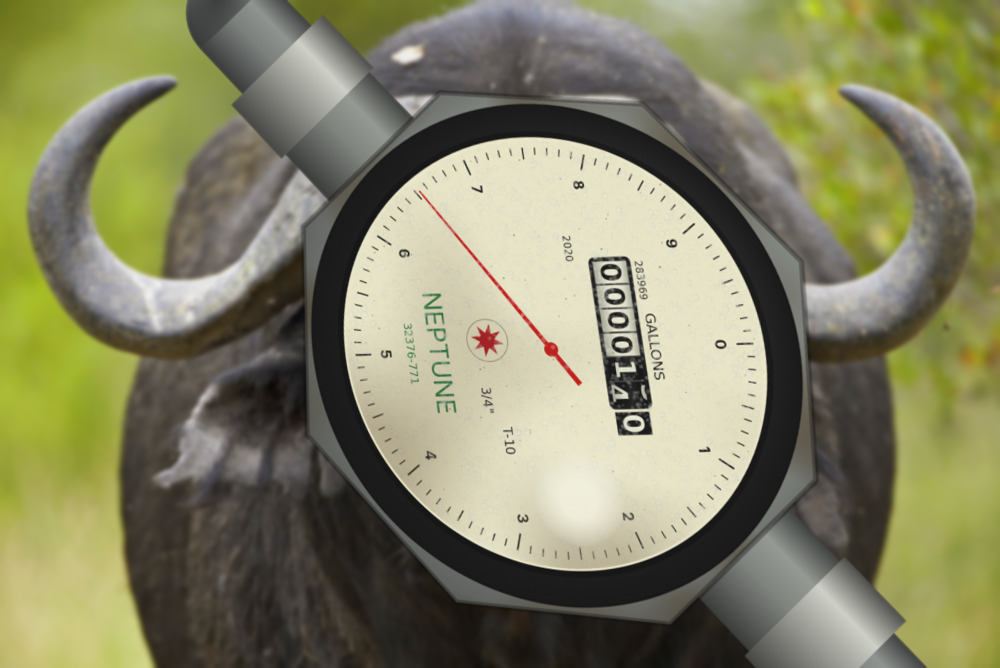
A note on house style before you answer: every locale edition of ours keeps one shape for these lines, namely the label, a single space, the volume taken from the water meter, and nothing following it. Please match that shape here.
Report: 136.5 gal
